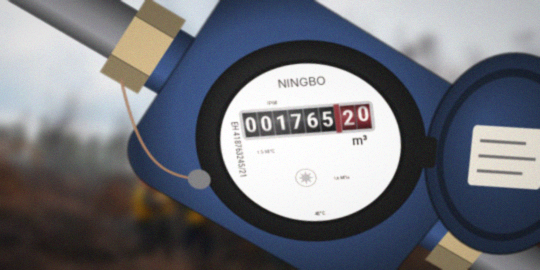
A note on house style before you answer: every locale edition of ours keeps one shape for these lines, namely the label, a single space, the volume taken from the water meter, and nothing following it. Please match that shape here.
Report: 1765.20 m³
